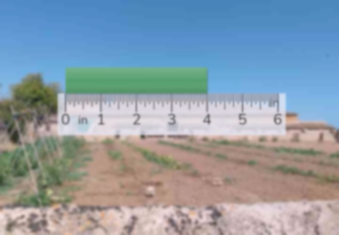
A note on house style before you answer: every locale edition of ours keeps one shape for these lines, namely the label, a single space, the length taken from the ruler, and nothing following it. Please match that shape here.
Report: 4 in
